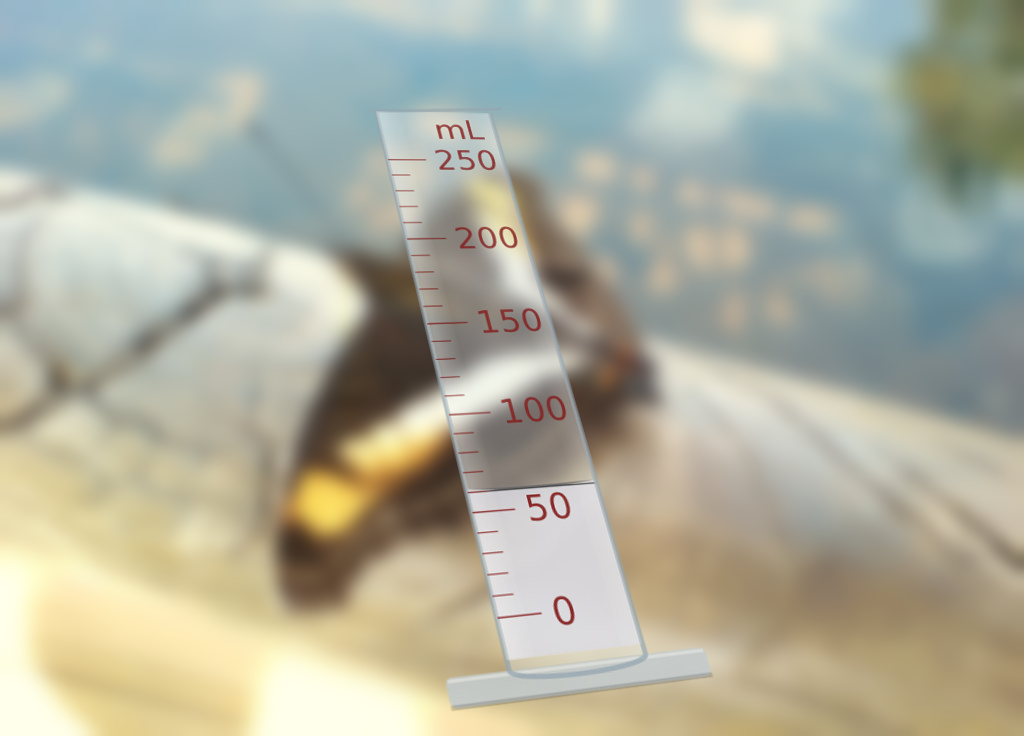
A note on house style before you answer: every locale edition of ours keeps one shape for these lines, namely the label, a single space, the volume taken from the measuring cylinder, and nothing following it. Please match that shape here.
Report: 60 mL
